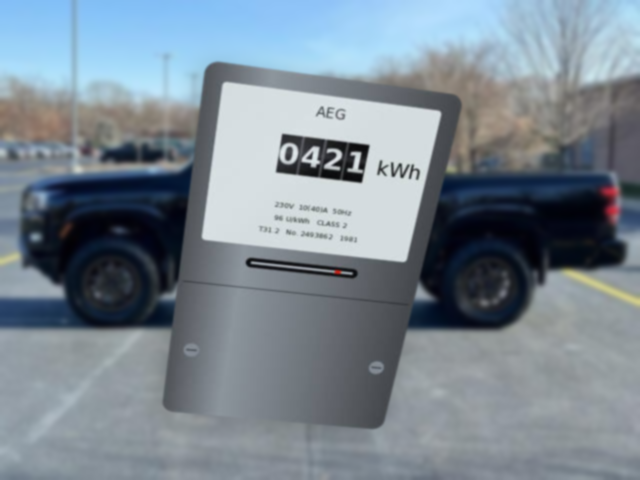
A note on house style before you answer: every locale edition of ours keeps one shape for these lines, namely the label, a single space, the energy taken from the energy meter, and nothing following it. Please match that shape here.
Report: 421 kWh
